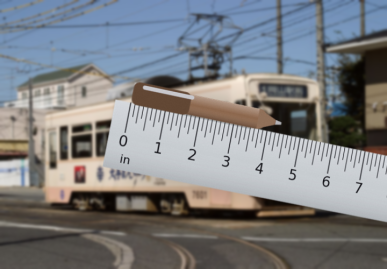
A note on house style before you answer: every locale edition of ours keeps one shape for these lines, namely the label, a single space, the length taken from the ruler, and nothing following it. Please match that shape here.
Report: 4.375 in
